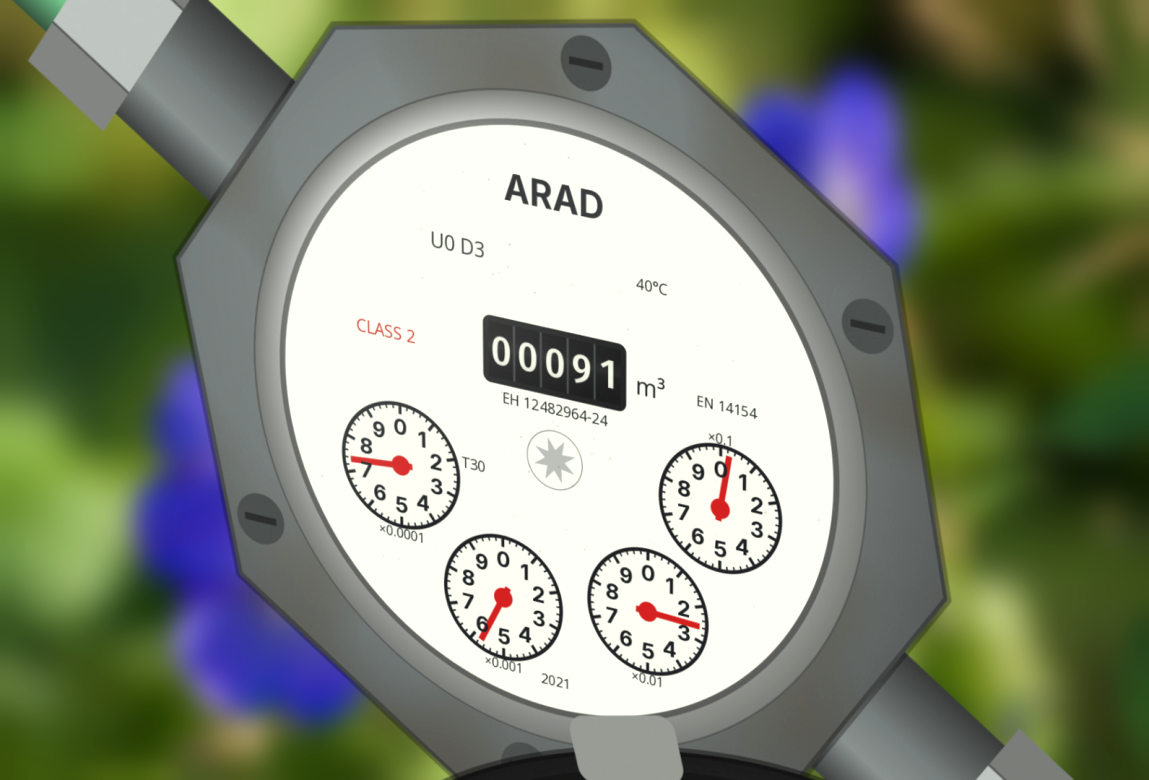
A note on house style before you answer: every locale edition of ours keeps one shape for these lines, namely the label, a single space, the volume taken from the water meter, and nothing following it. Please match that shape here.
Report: 91.0257 m³
